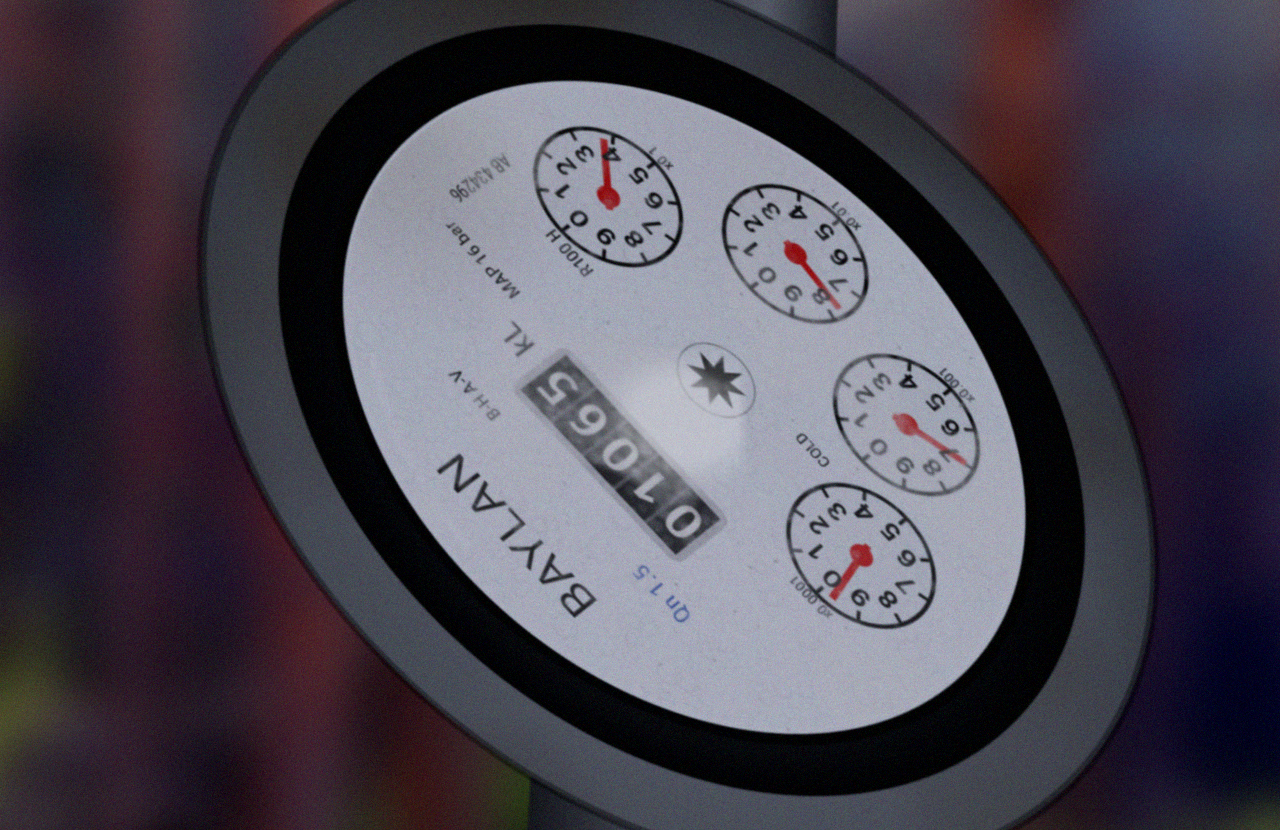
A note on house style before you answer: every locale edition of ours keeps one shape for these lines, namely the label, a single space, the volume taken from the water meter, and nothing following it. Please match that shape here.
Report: 1065.3769 kL
